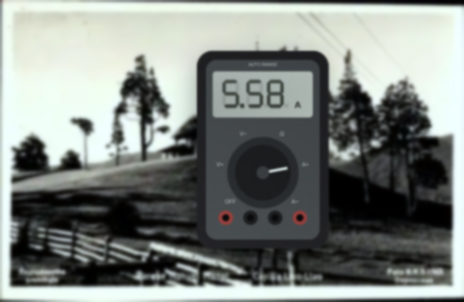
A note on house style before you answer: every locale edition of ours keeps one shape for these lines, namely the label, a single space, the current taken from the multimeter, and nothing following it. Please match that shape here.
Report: 5.58 A
